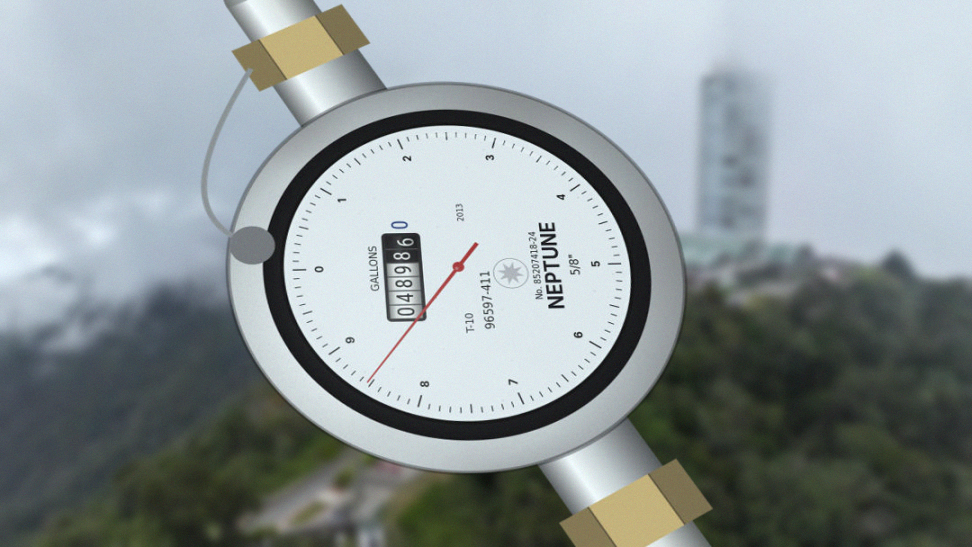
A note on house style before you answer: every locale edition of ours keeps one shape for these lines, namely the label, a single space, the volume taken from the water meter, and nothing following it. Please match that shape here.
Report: 489858.5 gal
